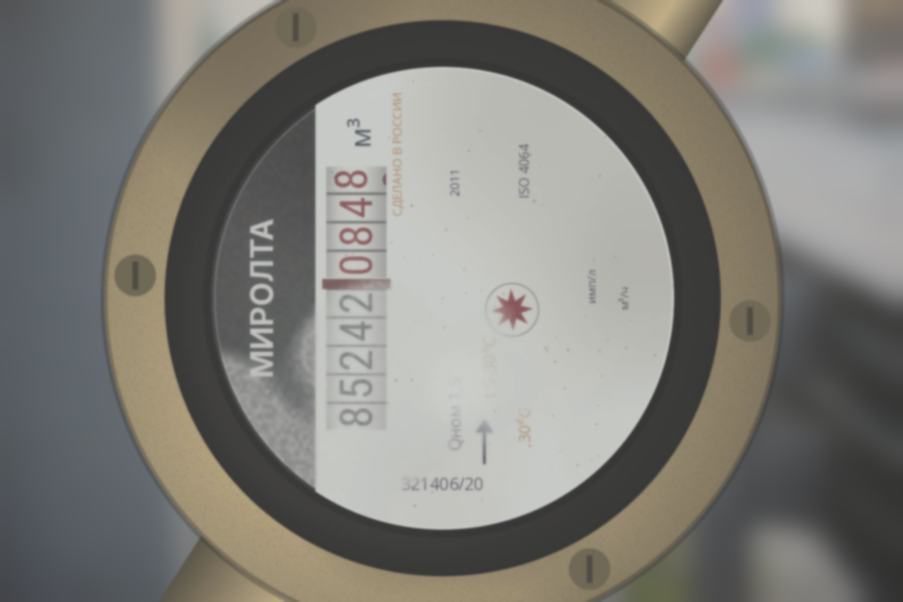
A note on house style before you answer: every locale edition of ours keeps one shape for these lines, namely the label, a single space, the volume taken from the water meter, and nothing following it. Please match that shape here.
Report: 85242.0848 m³
